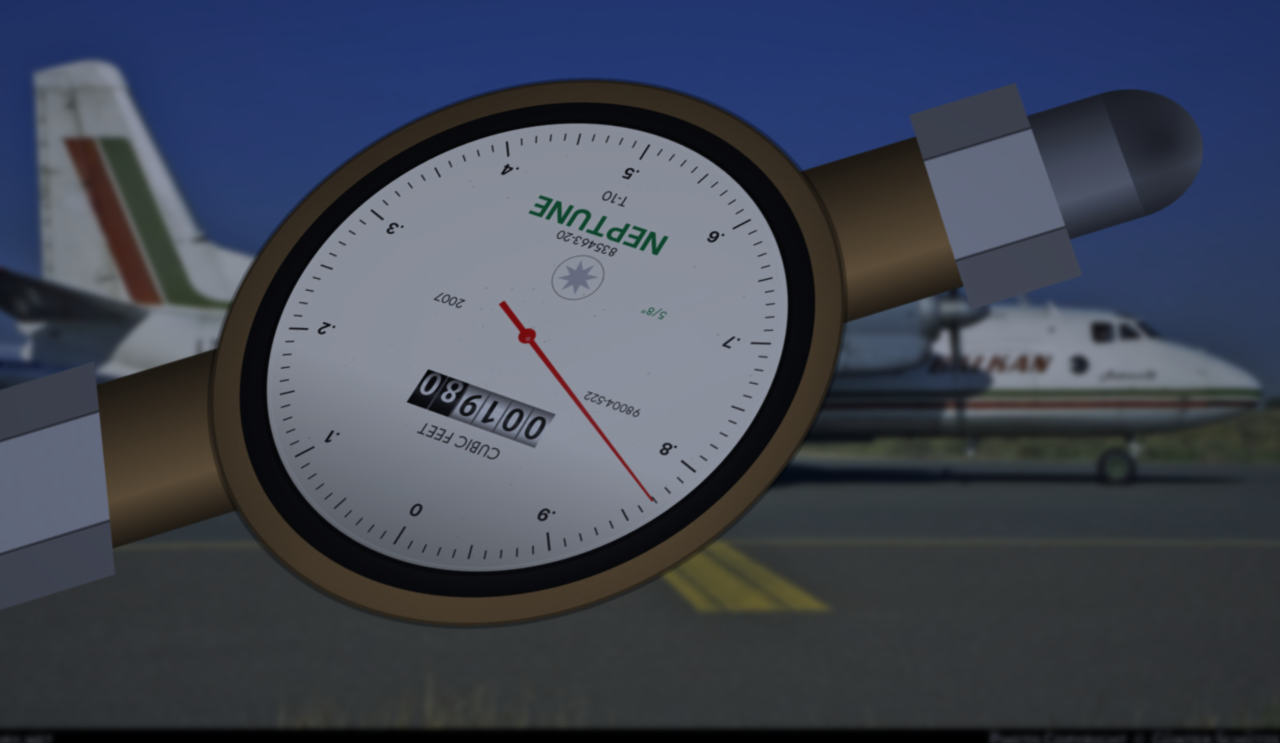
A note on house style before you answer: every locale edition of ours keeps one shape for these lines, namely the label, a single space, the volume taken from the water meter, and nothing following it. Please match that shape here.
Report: 1979.83 ft³
